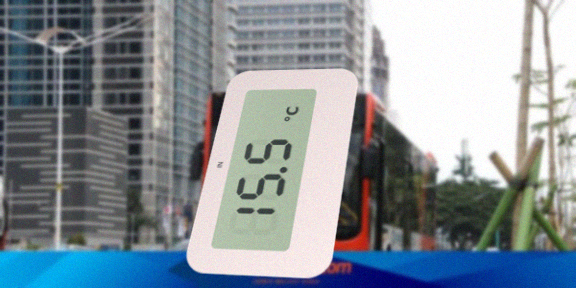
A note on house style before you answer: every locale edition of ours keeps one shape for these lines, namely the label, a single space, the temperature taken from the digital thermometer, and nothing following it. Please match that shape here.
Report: 15.5 °C
